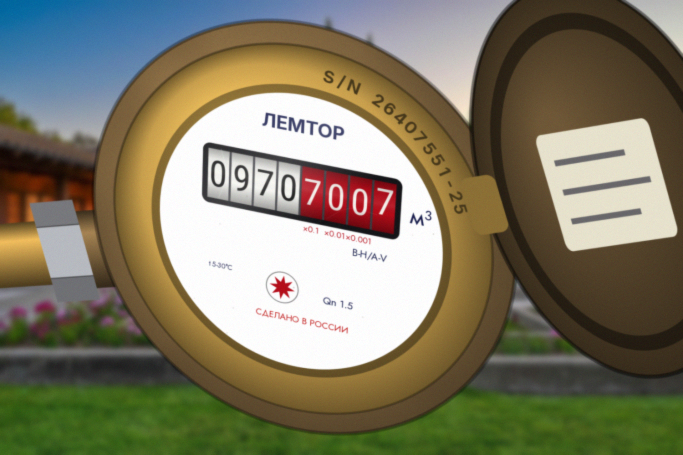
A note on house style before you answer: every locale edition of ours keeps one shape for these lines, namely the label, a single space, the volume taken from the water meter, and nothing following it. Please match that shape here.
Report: 970.7007 m³
